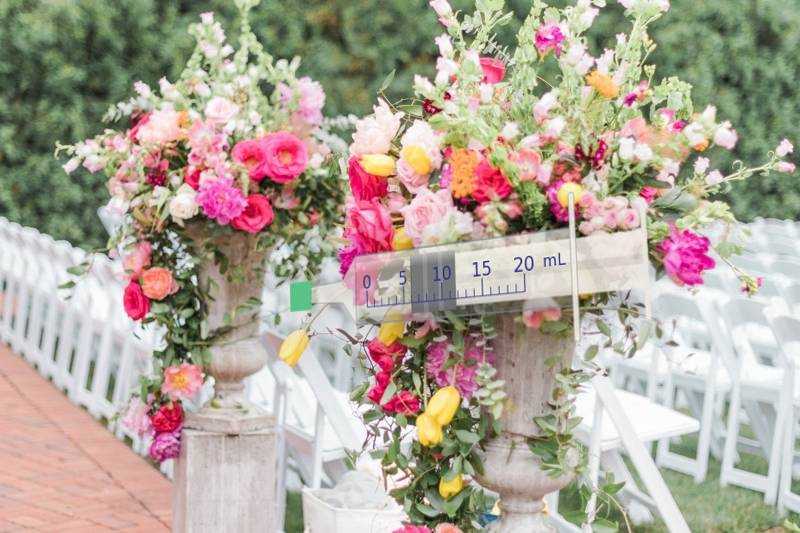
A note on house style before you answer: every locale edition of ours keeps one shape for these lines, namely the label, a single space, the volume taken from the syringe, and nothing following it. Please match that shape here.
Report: 6 mL
